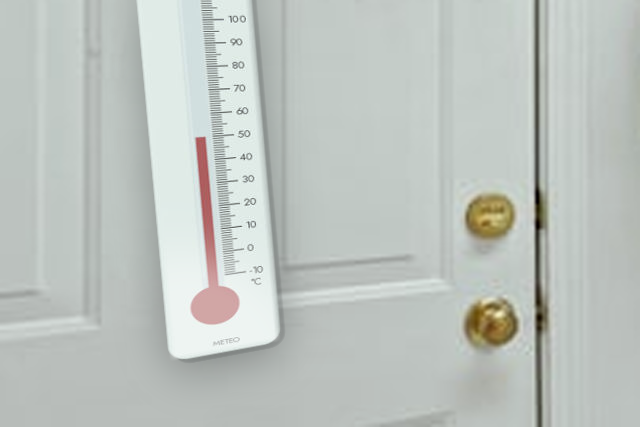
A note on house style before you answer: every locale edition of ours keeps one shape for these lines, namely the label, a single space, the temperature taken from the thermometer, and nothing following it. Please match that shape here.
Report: 50 °C
